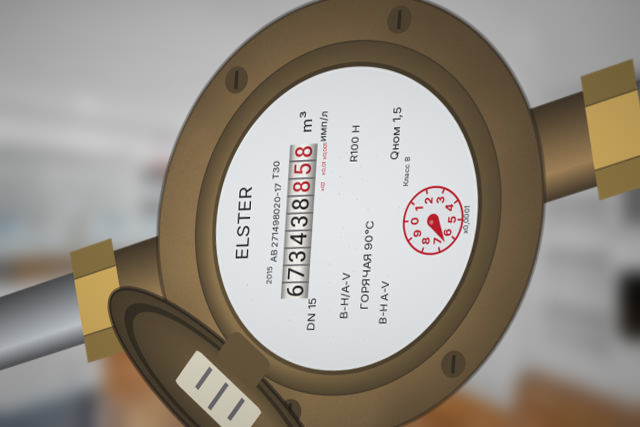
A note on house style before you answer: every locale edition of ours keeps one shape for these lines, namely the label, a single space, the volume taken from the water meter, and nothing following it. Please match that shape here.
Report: 673438.8586 m³
